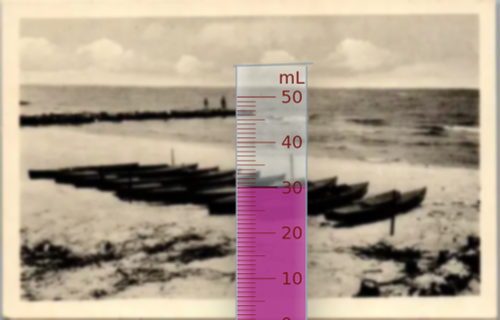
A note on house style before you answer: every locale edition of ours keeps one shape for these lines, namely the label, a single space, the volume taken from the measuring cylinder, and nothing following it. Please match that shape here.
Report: 30 mL
